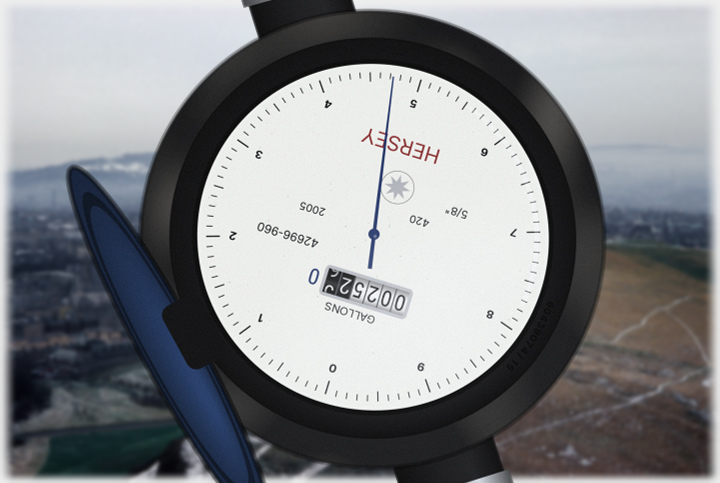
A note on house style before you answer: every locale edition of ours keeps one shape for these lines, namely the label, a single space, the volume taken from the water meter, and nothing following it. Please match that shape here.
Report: 25254.7 gal
